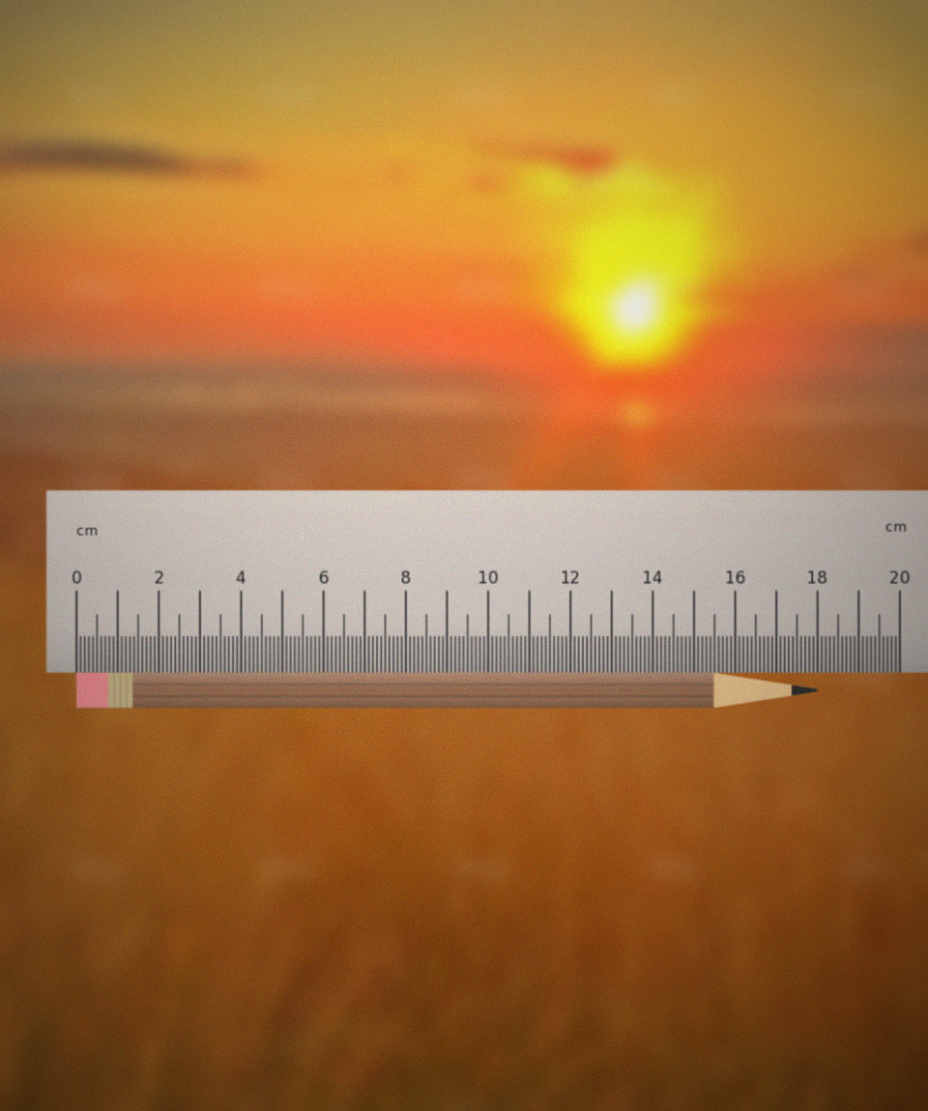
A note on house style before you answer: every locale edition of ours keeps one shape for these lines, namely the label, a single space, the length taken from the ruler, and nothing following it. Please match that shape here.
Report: 18 cm
